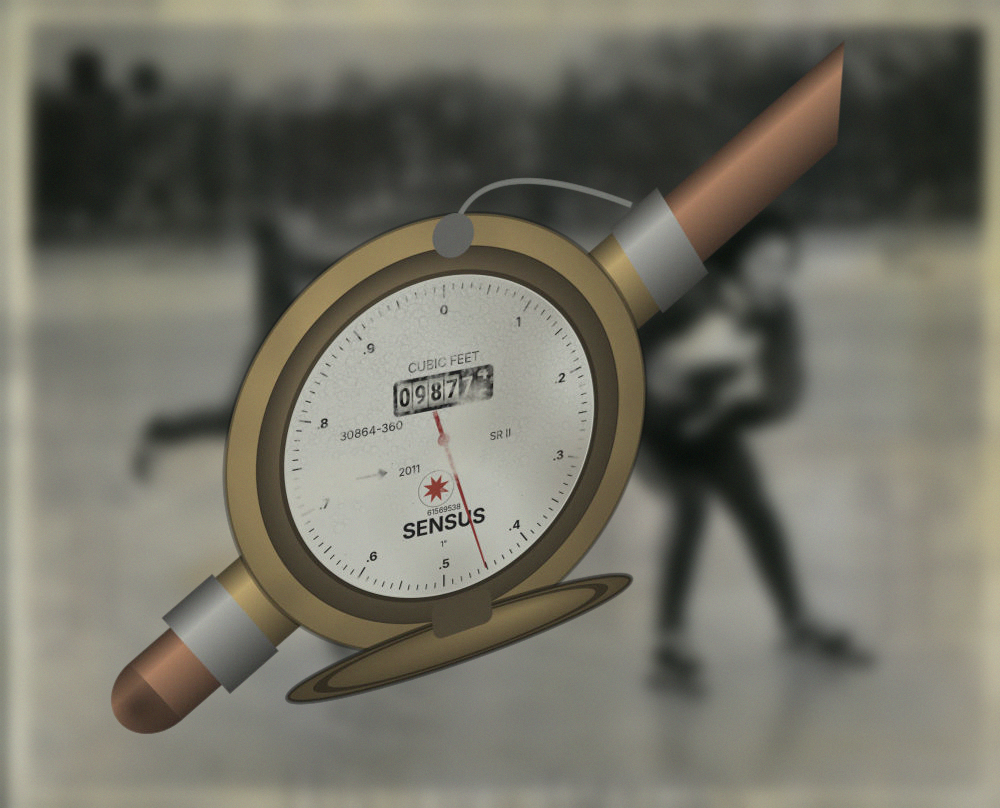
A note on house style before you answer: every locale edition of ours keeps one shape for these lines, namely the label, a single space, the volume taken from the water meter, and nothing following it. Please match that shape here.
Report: 98774.45 ft³
